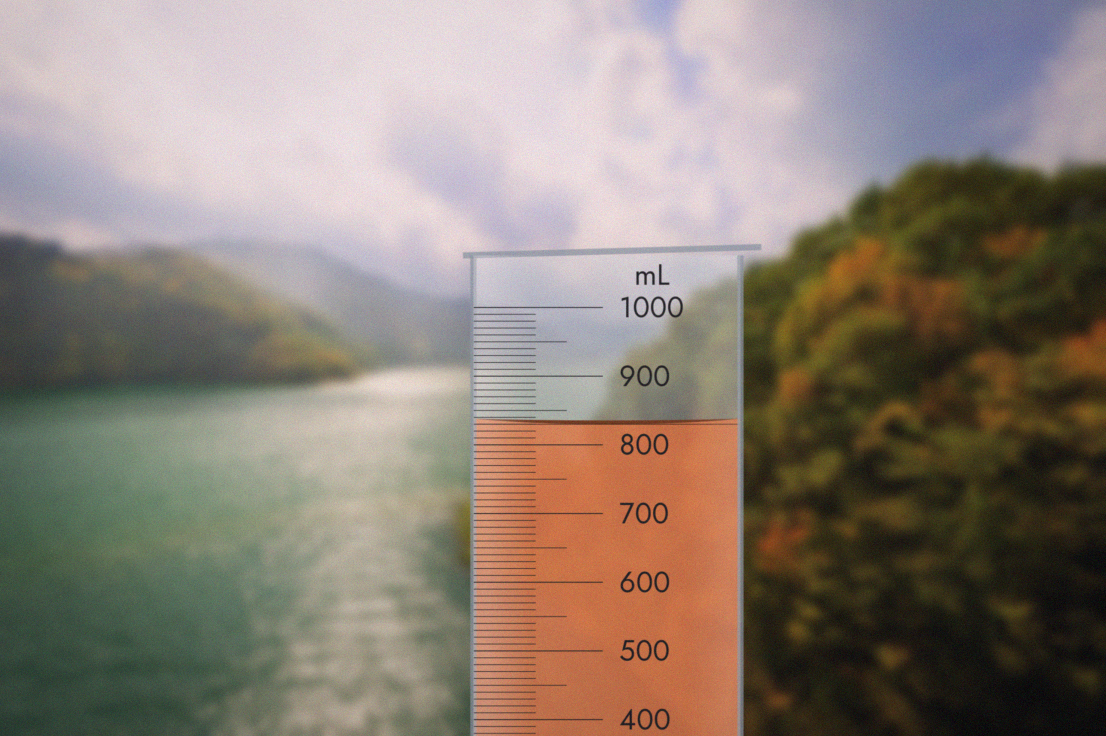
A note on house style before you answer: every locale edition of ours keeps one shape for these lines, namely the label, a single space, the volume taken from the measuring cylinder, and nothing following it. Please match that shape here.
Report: 830 mL
